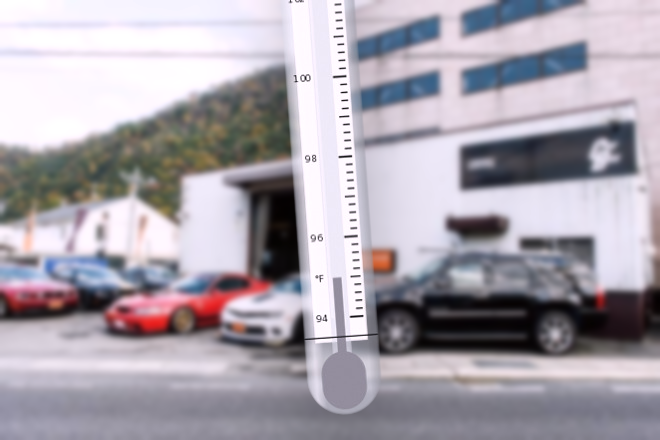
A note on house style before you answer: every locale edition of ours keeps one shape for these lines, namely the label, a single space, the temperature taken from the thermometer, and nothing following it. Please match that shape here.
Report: 95 °F
